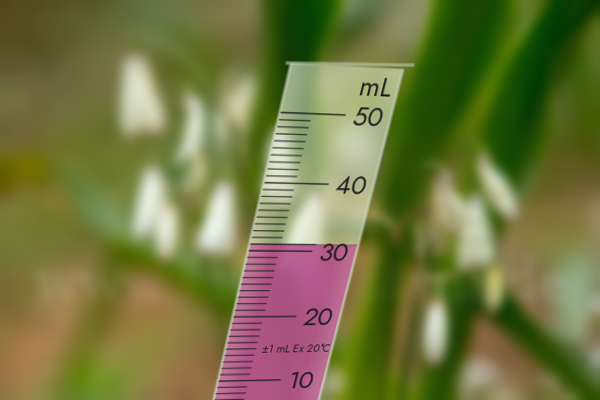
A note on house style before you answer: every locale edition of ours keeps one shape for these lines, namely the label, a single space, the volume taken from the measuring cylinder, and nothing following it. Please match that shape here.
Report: 31 mL
